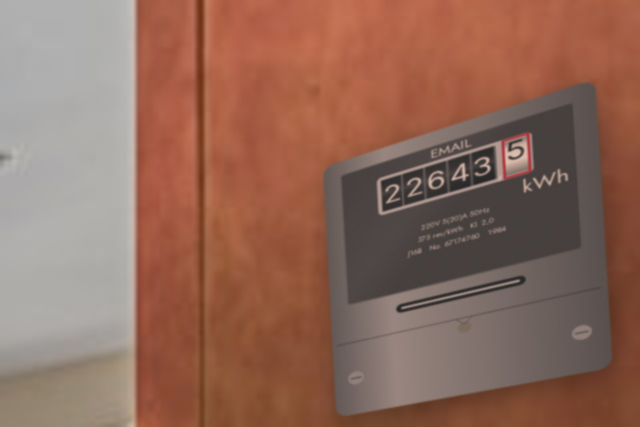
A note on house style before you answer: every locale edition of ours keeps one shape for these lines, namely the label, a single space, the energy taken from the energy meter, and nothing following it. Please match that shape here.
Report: 22643.5 kWh
